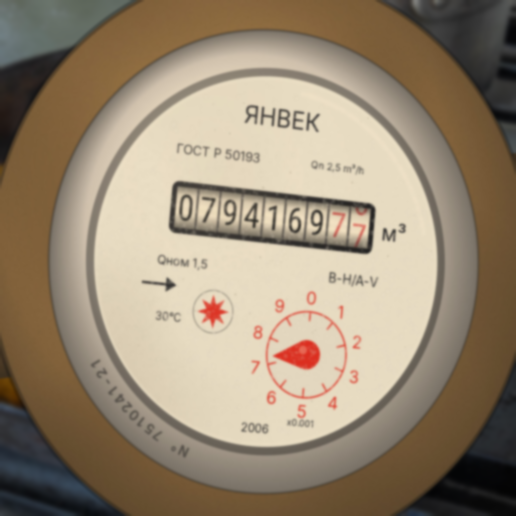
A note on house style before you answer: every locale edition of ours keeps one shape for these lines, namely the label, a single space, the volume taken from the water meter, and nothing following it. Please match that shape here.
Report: 794169.767 m³
